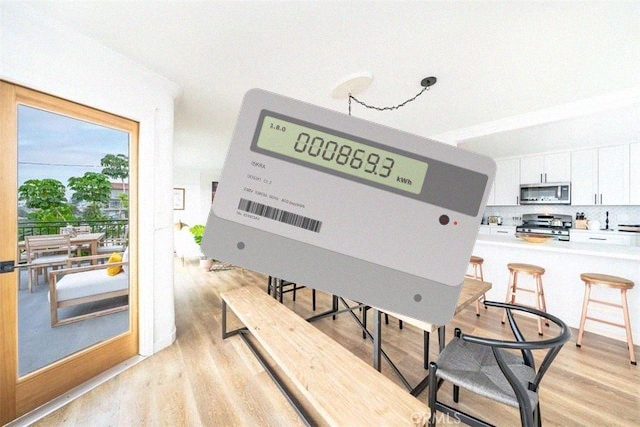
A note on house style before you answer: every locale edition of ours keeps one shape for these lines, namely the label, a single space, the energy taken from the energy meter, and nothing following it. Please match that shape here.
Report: 869.3 kWh
